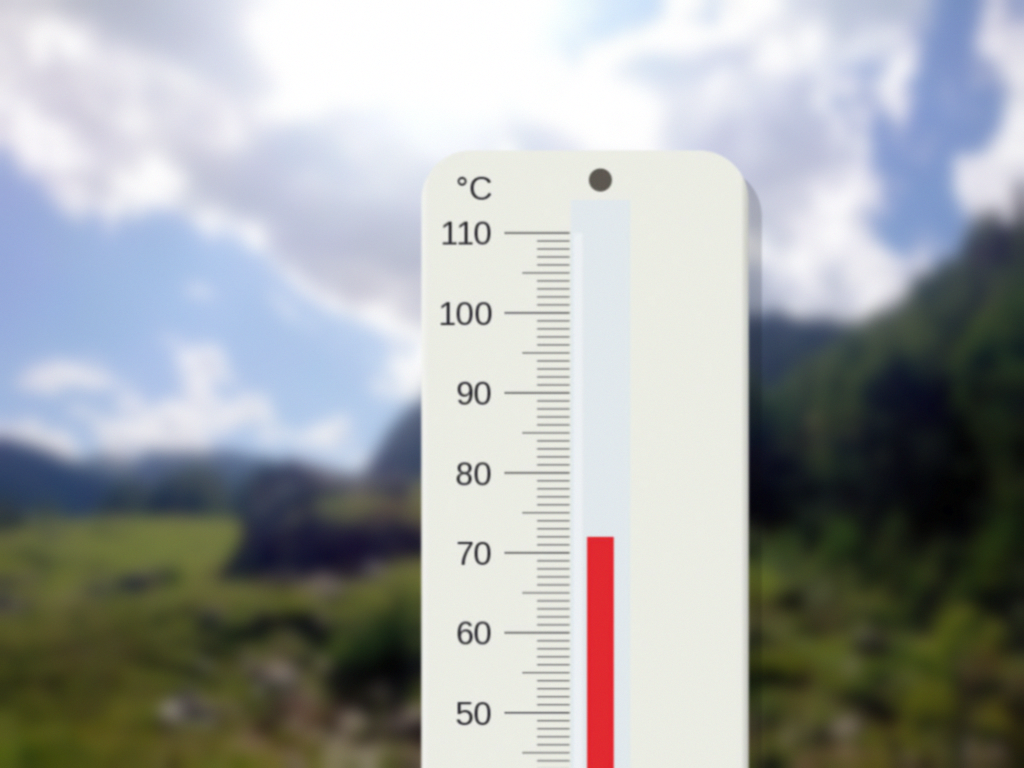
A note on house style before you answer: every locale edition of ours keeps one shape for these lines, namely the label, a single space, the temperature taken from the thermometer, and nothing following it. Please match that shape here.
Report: 72 °C
